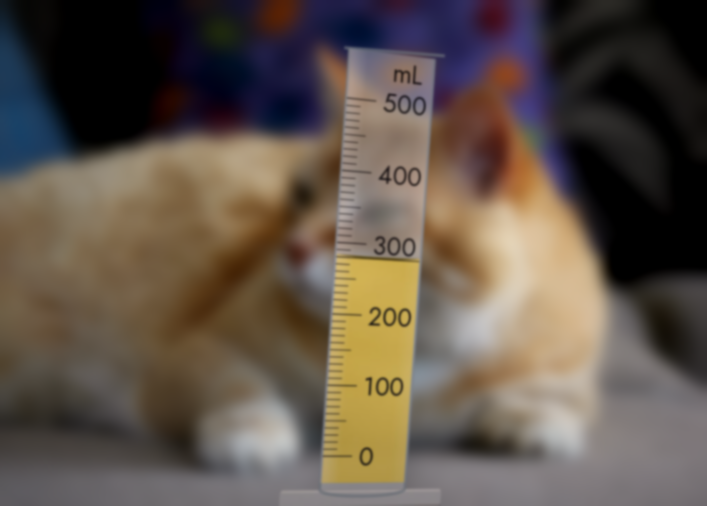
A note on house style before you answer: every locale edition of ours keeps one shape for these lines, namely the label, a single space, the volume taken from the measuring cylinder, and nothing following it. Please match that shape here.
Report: 280 mL
